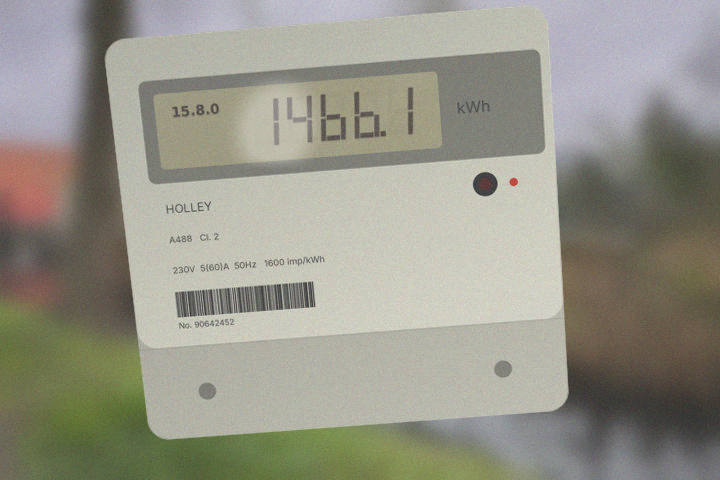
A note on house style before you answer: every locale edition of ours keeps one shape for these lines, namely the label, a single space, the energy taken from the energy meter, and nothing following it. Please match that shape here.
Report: 1466.1 kWh
